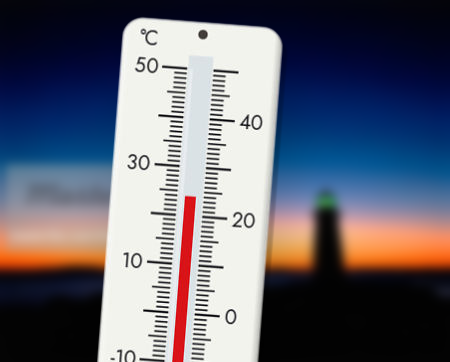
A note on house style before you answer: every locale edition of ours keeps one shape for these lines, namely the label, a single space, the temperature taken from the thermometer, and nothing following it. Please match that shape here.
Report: 24 °C
